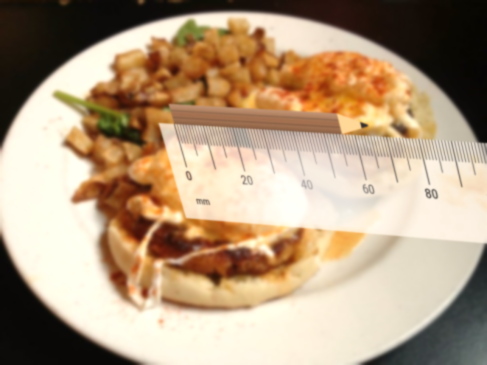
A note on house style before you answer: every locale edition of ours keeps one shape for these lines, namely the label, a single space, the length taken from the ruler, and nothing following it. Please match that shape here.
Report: 65 mm
